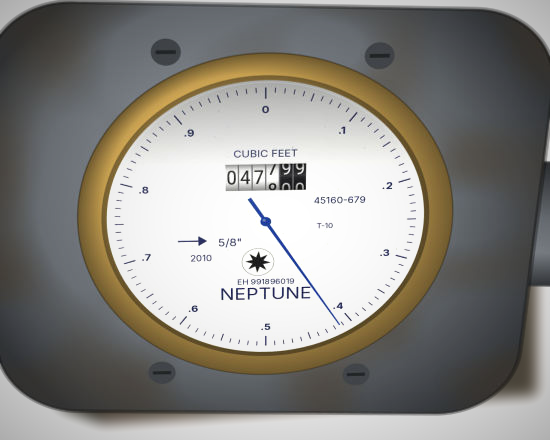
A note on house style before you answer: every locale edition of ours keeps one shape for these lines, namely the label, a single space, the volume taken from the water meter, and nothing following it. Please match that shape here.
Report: 47799.41 ft³
